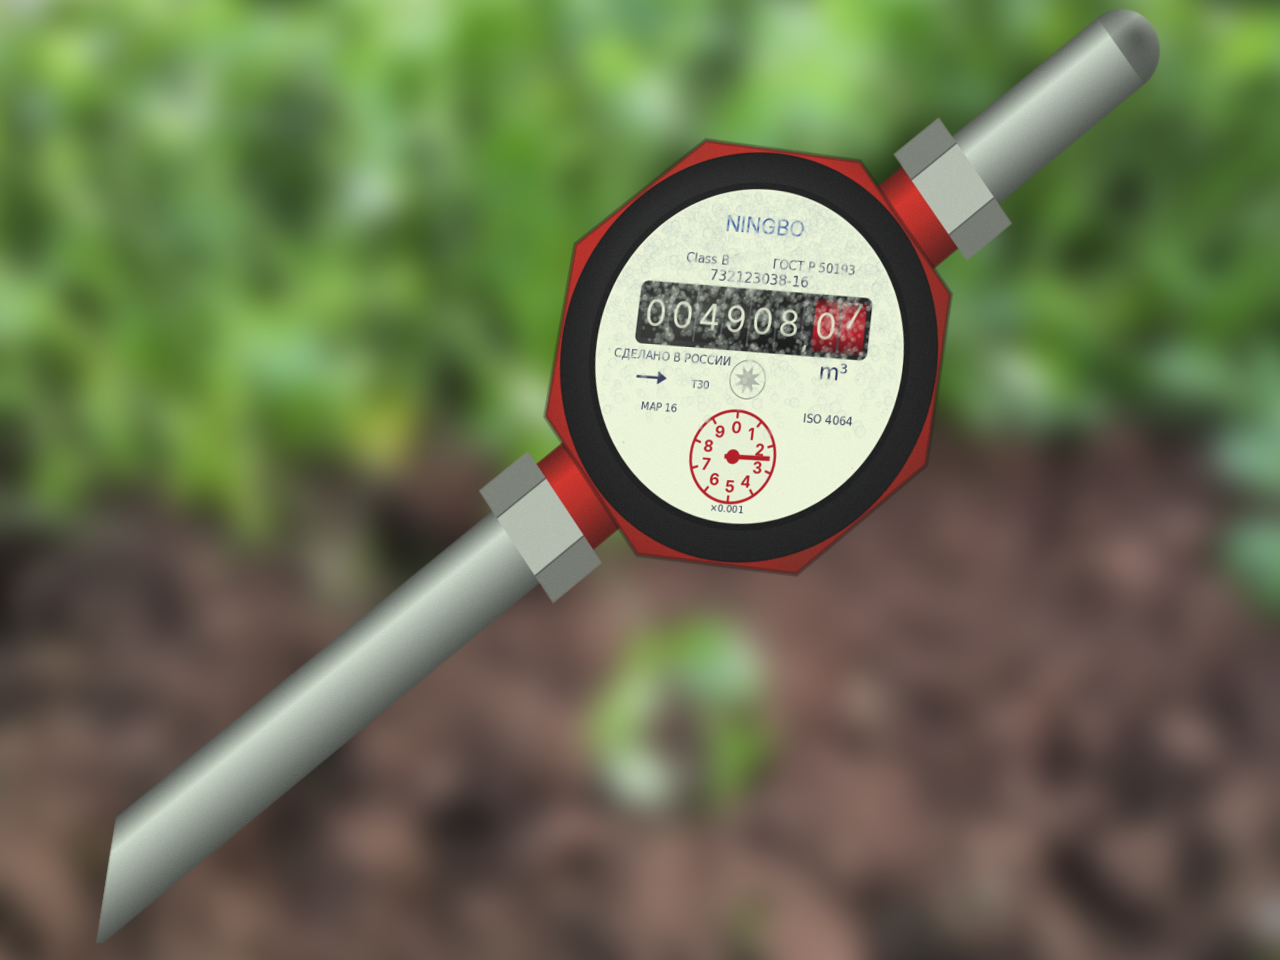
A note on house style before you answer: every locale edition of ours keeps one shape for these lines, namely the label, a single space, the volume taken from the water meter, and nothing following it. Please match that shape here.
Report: 4908.072 m³
